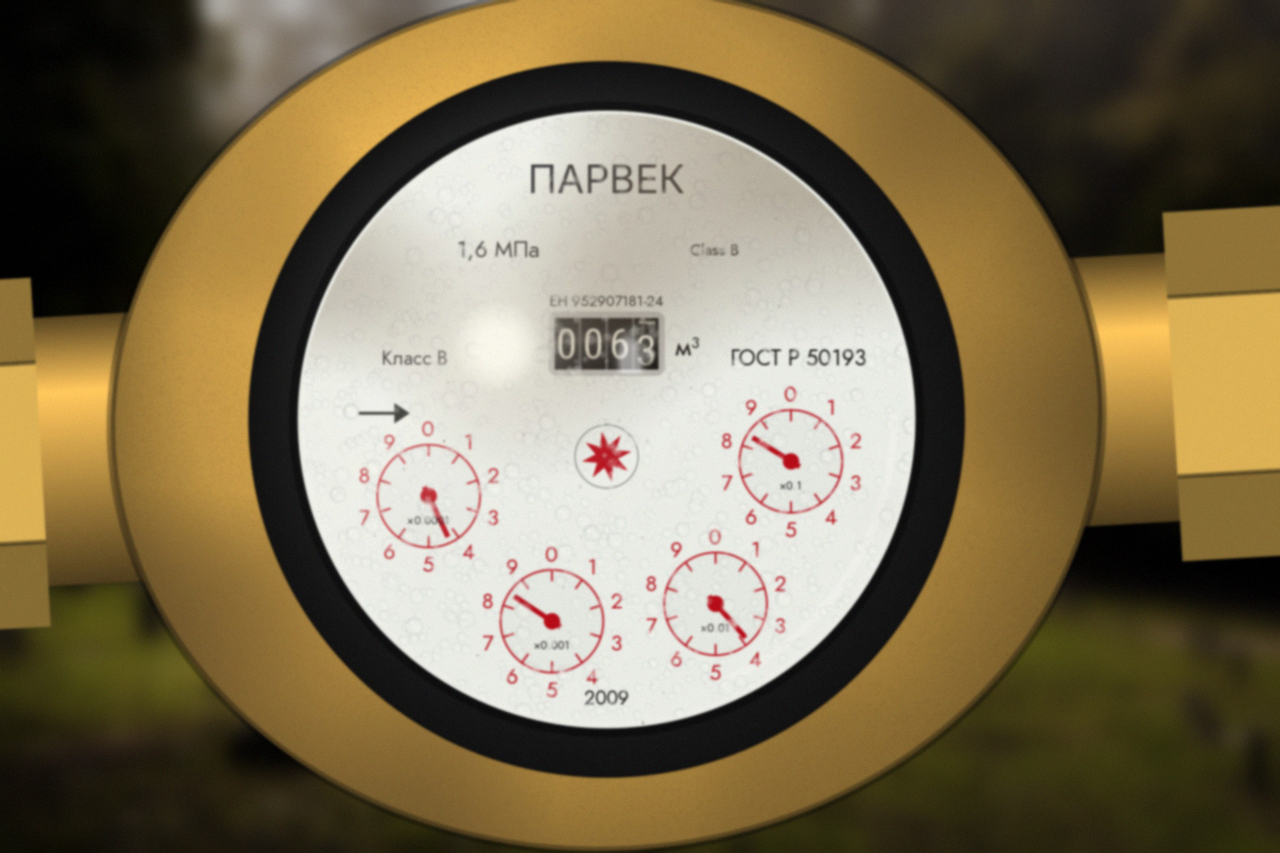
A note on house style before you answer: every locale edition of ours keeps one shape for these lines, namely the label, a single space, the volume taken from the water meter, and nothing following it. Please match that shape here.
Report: 62.8384 m³
